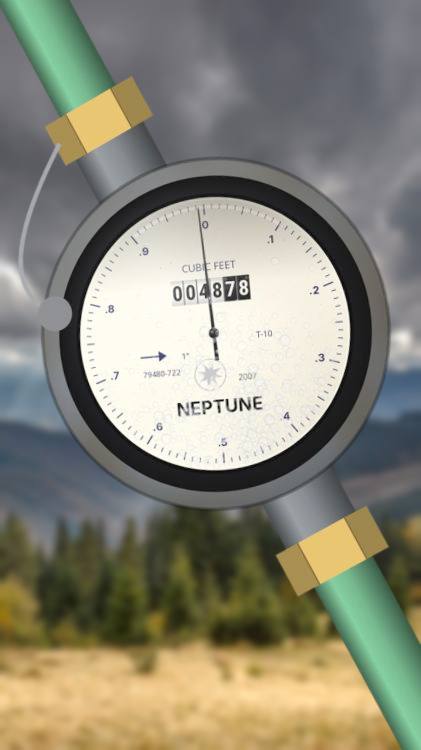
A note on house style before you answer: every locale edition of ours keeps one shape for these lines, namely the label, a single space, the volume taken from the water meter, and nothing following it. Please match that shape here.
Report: 4877.99 ft³
